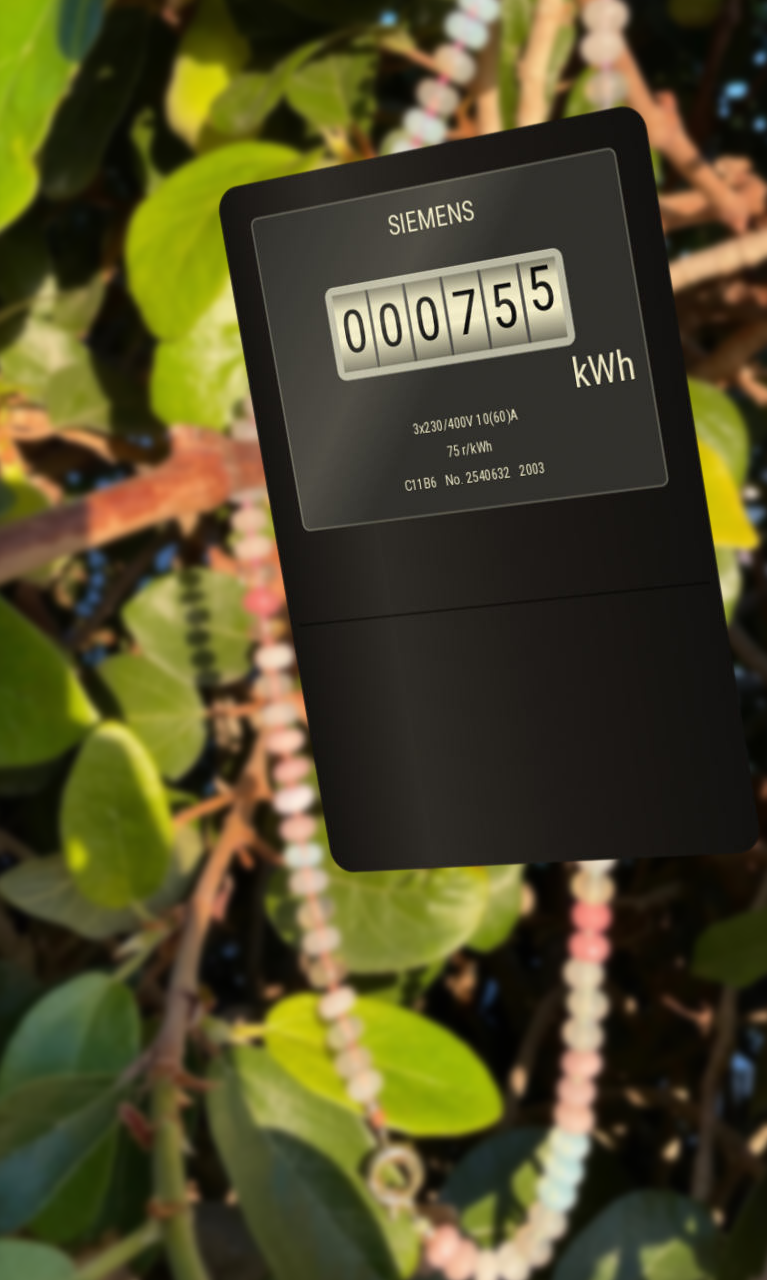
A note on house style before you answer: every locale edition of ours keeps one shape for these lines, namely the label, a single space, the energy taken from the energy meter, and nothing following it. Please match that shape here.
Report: 755 kWh
